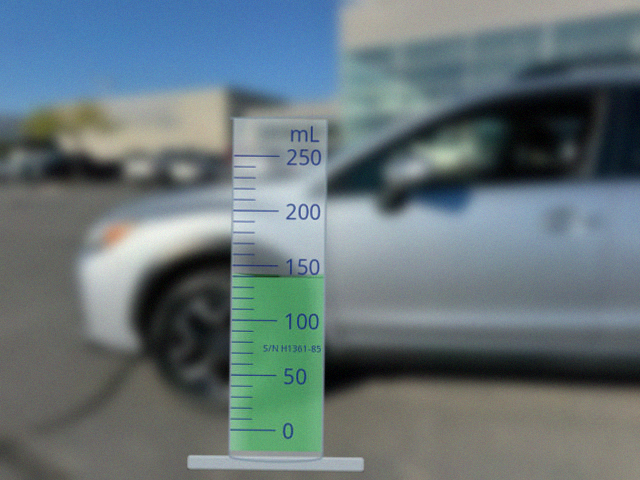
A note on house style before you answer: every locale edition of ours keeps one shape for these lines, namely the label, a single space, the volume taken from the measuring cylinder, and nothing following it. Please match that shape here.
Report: 140 mL
